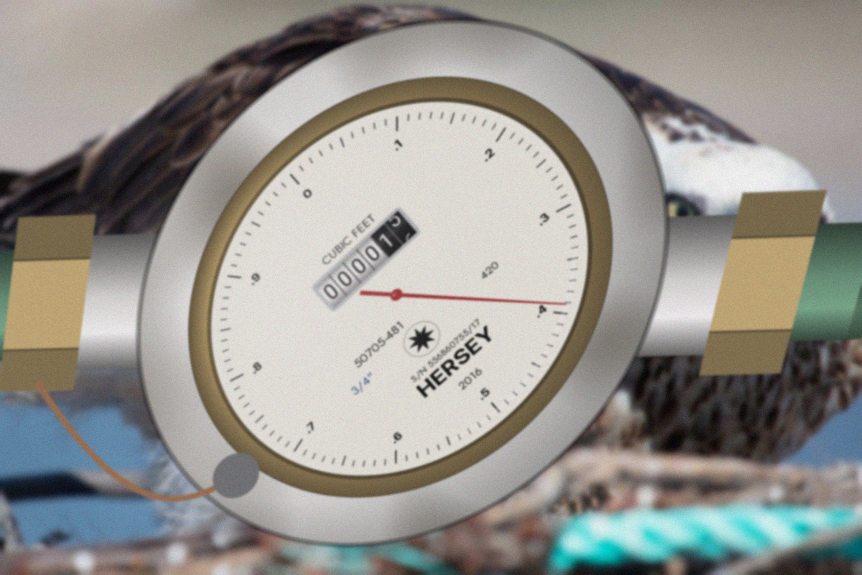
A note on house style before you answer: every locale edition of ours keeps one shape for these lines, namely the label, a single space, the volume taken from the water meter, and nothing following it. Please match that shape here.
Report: 15.39 ft³
